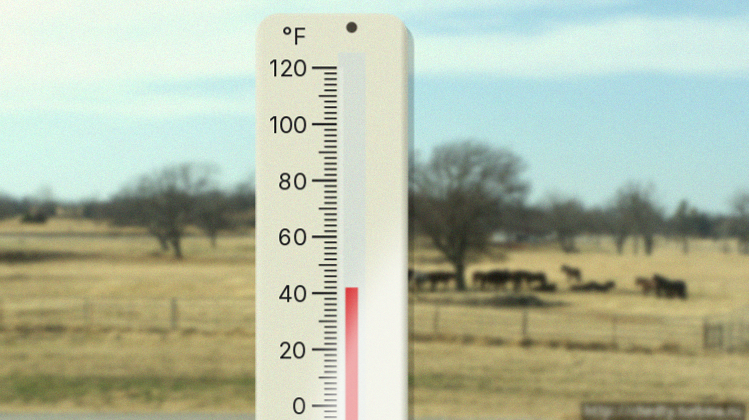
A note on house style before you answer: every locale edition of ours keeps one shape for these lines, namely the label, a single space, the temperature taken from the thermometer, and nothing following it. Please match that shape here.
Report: 42 °F
